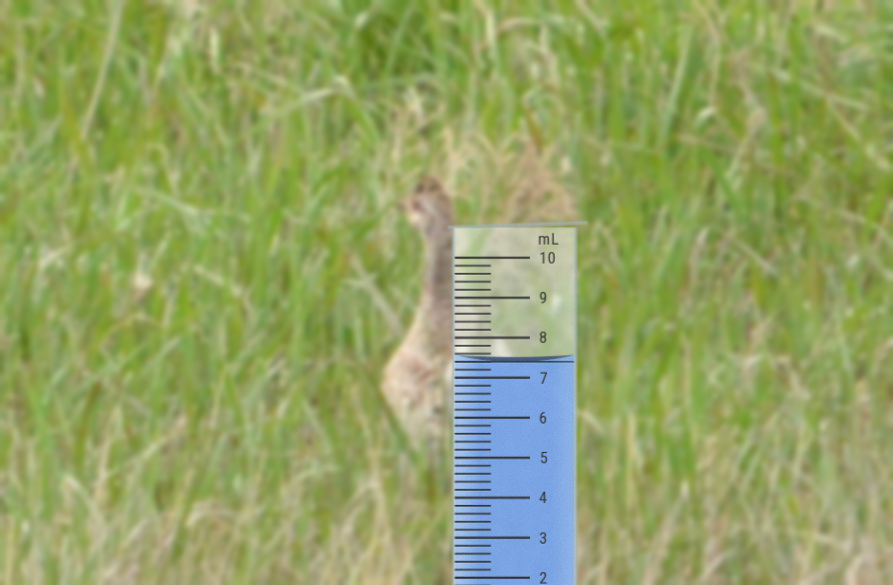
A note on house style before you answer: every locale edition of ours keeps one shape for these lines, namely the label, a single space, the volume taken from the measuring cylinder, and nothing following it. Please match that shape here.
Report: 7.4 mL
